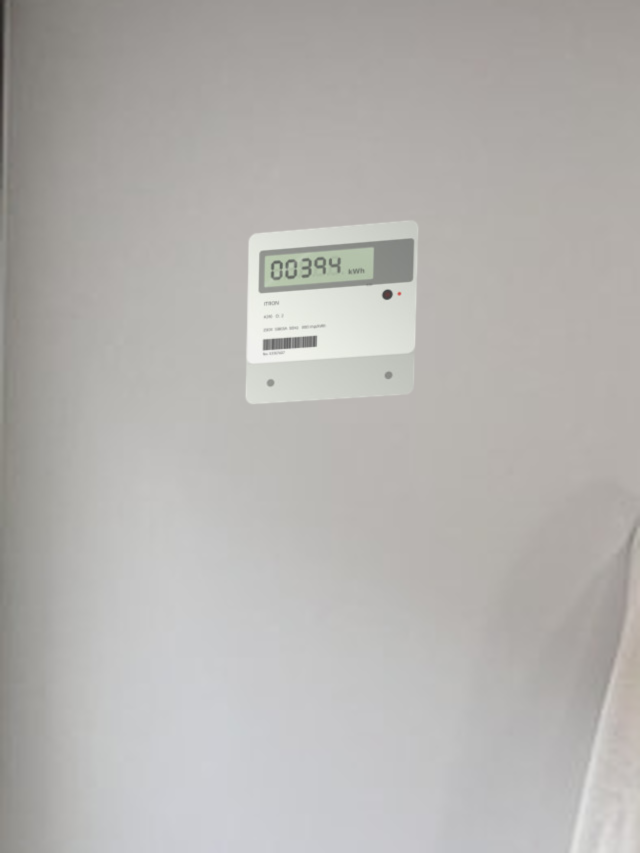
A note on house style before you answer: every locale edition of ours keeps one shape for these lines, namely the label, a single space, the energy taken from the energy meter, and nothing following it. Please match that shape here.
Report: 394 kWh
